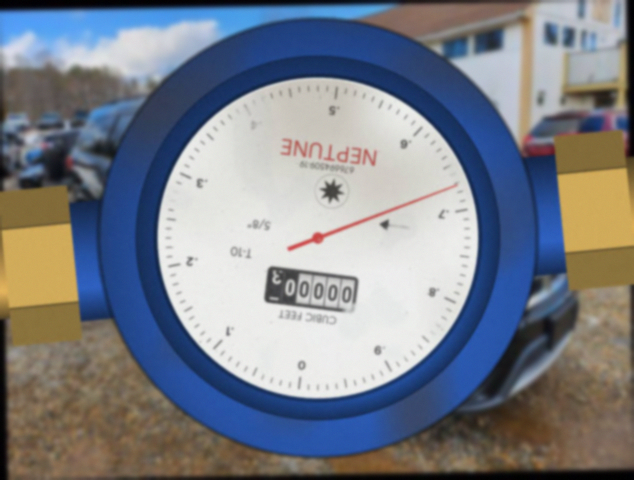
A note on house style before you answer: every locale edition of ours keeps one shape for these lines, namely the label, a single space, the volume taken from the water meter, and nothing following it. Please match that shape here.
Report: 2.67 ft³
